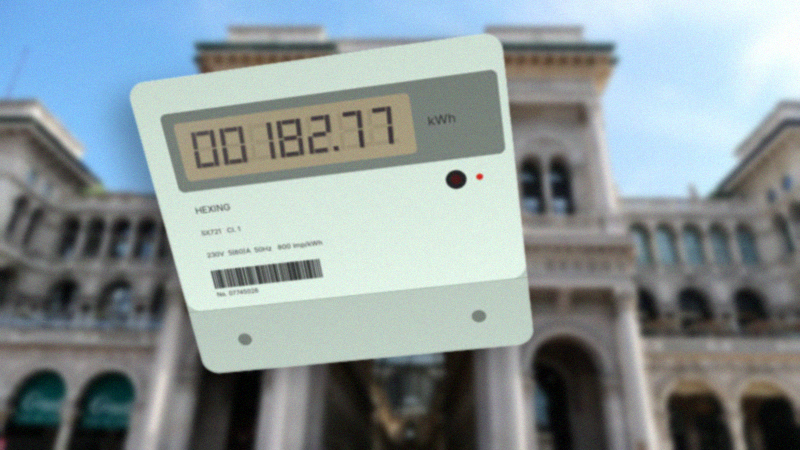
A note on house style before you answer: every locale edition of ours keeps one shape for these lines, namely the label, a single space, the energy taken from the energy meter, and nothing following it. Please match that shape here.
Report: 182.77 kWh
